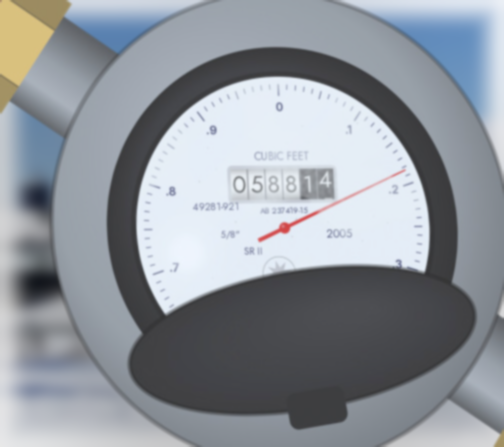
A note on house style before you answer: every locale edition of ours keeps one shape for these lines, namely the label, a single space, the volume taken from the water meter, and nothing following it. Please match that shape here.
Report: 58814.18 ft³
